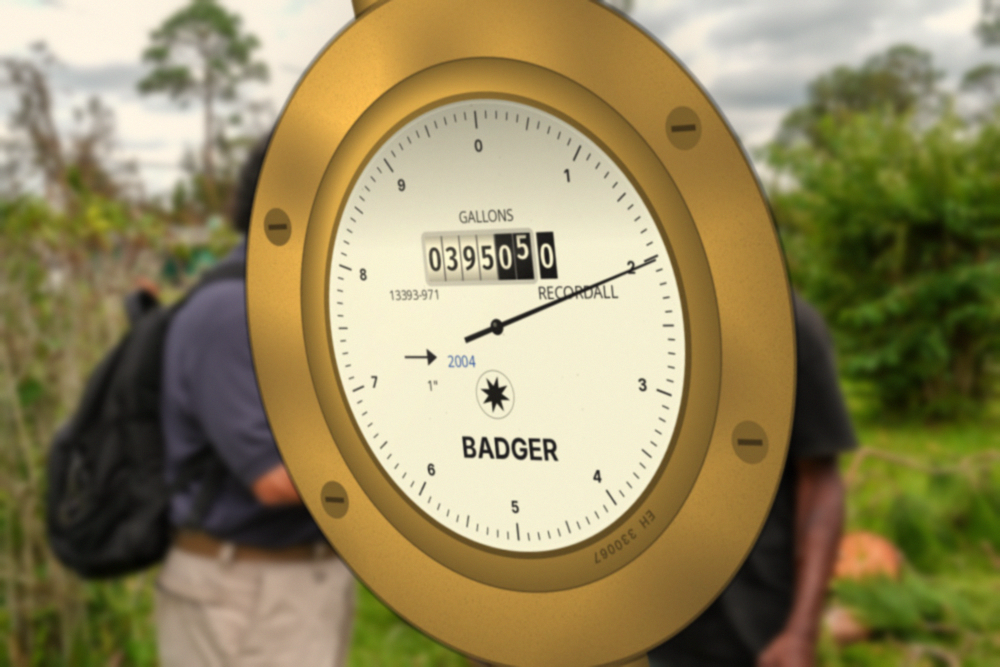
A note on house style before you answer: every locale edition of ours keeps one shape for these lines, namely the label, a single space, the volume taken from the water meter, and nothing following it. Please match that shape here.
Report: 395052.0 gal
